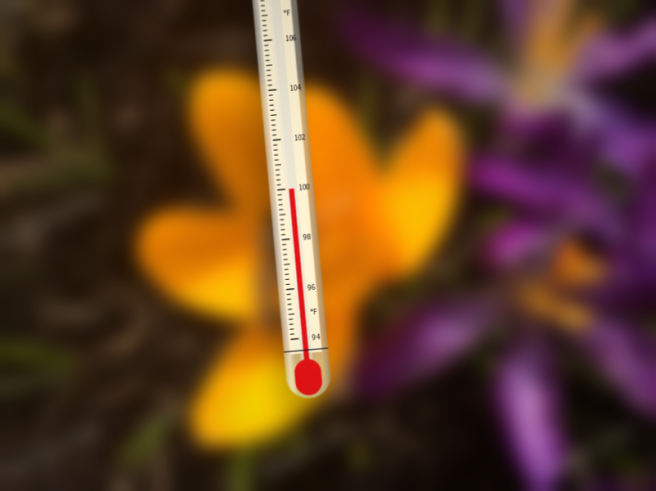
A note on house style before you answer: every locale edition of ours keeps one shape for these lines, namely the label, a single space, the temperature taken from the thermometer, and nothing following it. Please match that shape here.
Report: 100 °F
